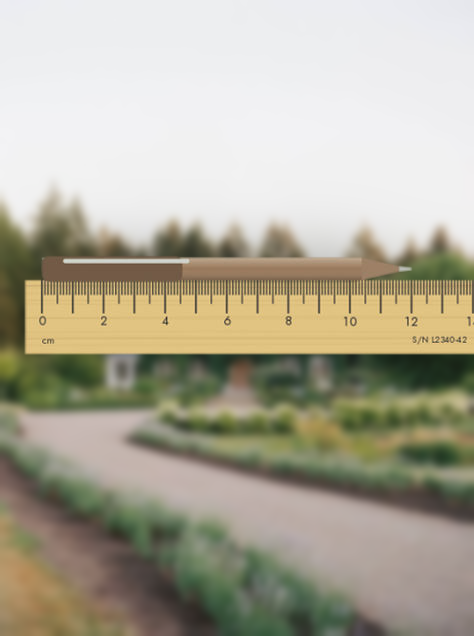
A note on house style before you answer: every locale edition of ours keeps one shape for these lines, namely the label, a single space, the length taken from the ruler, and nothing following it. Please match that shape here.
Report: 12 cm
